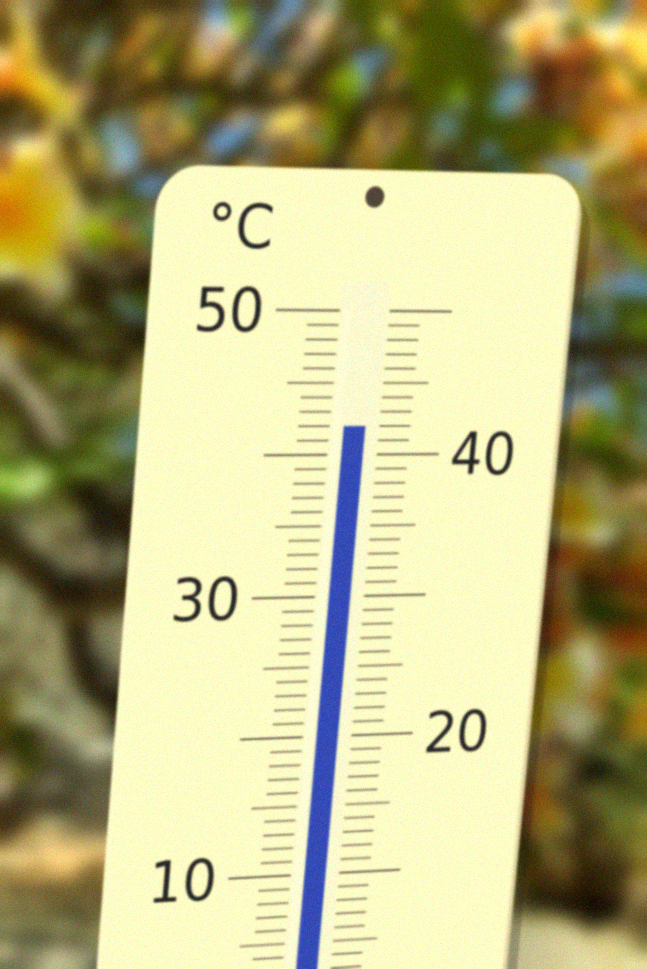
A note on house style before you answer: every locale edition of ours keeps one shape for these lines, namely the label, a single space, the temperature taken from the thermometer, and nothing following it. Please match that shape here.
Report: 42 °C
